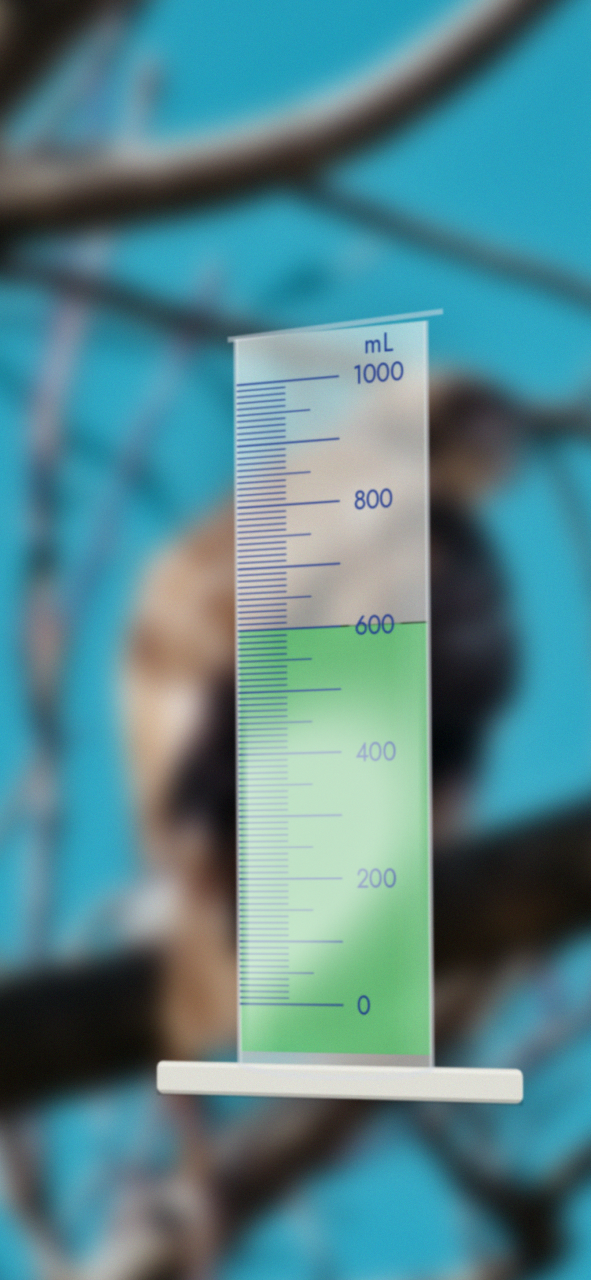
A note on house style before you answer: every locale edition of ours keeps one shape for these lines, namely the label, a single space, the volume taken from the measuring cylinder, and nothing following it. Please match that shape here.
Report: 600 mL
